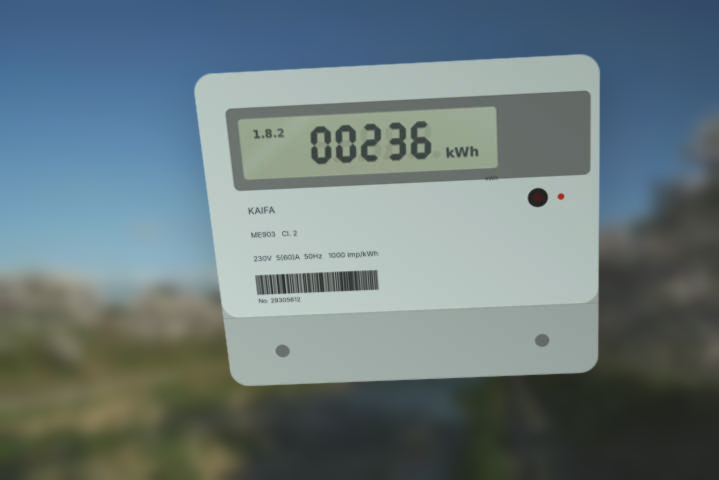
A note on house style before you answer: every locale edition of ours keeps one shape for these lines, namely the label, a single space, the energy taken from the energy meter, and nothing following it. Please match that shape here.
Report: 236 kWh
